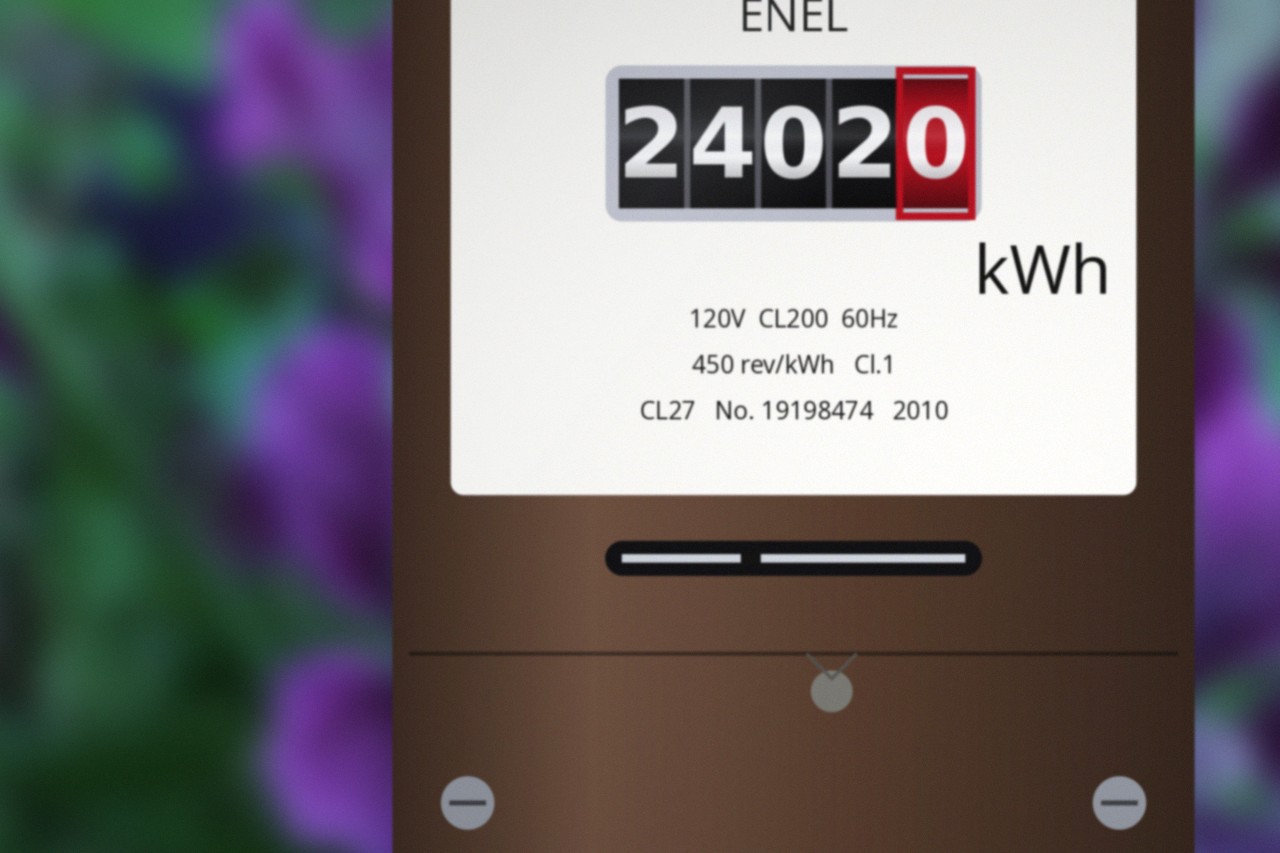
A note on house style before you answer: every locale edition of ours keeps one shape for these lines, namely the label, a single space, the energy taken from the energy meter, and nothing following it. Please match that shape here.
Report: 2402.0 kWh
